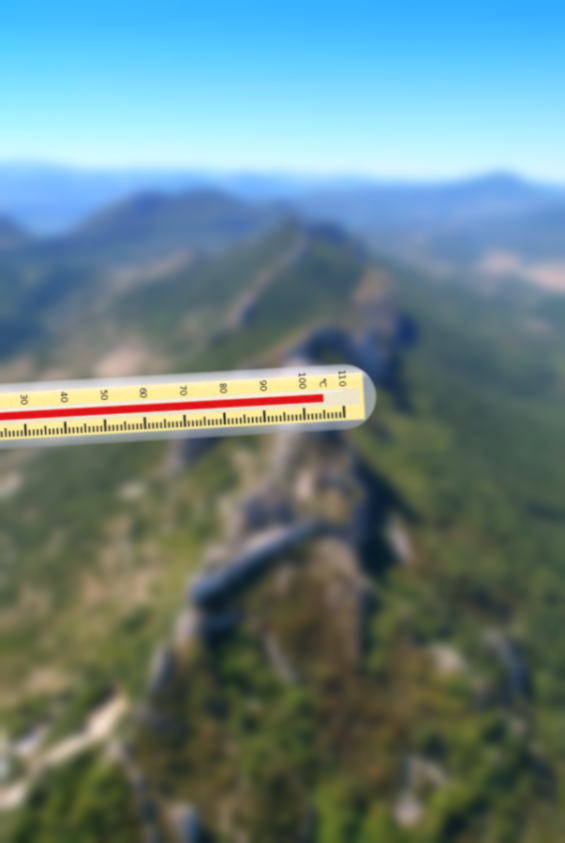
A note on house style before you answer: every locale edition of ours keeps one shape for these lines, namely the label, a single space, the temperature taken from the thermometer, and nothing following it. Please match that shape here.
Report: 105 °C
